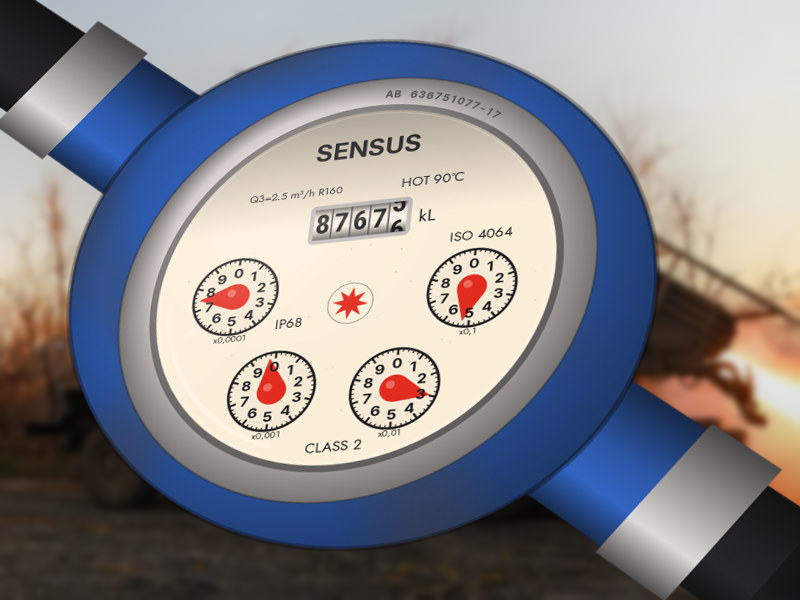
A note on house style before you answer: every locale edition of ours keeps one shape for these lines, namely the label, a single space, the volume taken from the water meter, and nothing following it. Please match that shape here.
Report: 87675.5297 kL
